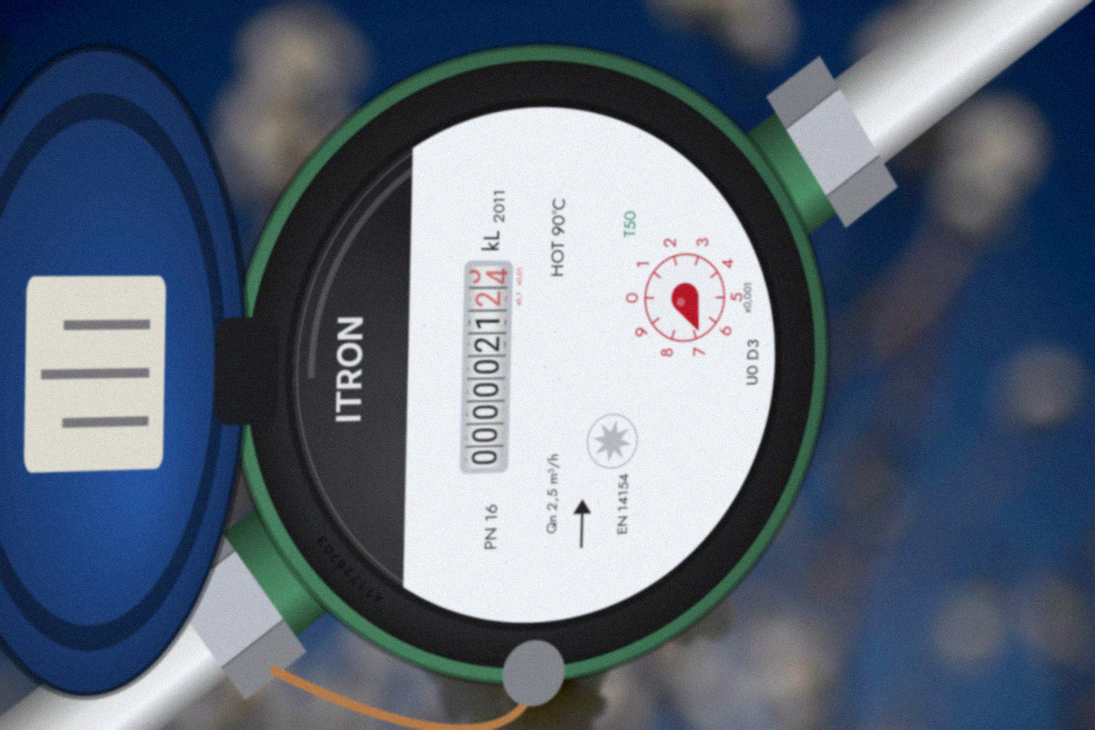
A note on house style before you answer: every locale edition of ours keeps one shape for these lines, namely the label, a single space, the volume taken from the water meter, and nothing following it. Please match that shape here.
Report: 21.236 kL
